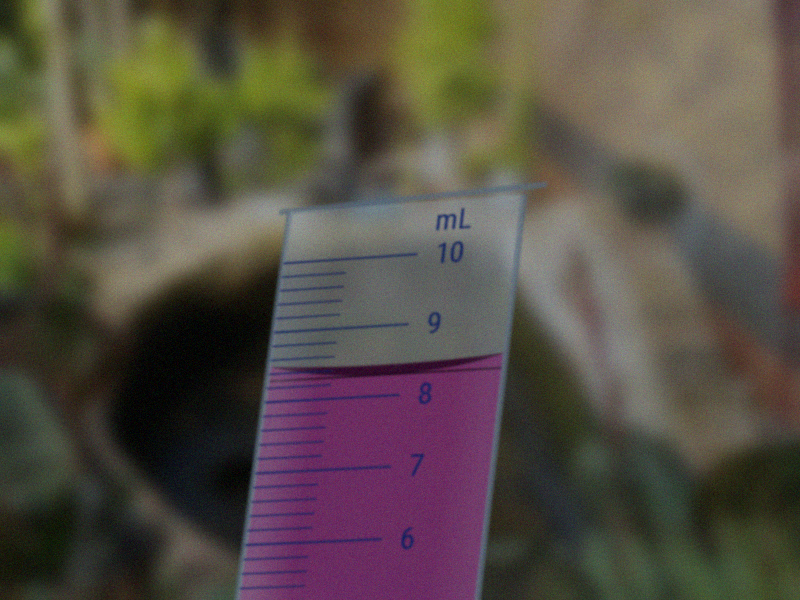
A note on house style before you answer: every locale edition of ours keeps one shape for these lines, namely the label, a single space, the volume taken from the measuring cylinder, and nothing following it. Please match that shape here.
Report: 8.3 mL
